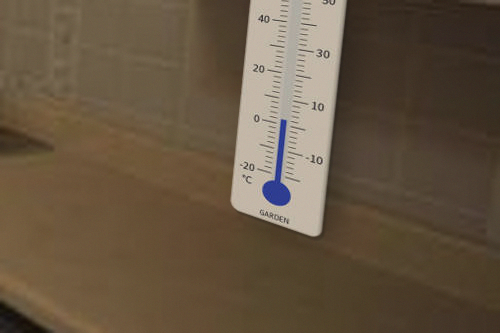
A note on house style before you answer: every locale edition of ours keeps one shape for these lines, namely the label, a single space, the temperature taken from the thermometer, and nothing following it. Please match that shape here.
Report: 2 °C
